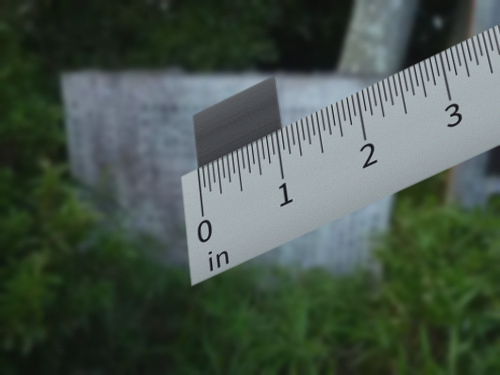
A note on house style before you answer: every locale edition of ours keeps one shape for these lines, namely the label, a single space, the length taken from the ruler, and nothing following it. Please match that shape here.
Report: 1.0625 in
